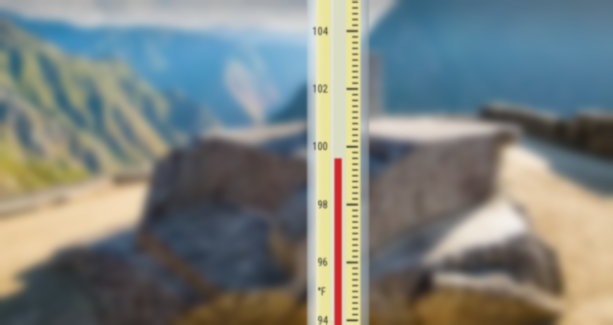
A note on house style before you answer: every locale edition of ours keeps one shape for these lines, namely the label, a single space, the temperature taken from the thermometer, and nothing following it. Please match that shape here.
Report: 99.6 °F
